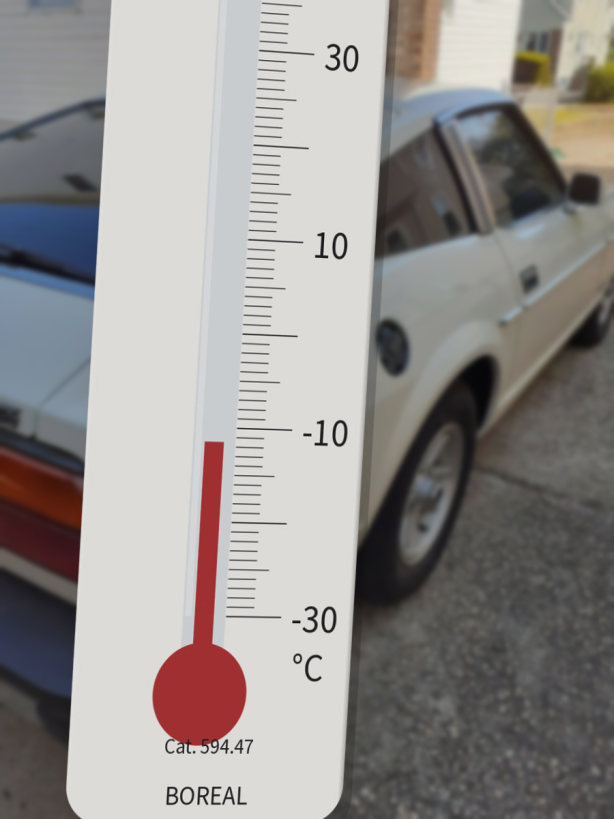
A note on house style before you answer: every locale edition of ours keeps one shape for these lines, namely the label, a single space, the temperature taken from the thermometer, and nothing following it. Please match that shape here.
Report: -11.5 °C
